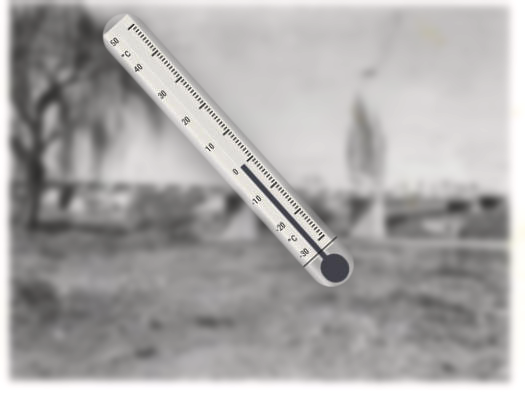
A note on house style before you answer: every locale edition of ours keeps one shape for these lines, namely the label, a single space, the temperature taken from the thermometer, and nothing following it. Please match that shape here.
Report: 0 °C
